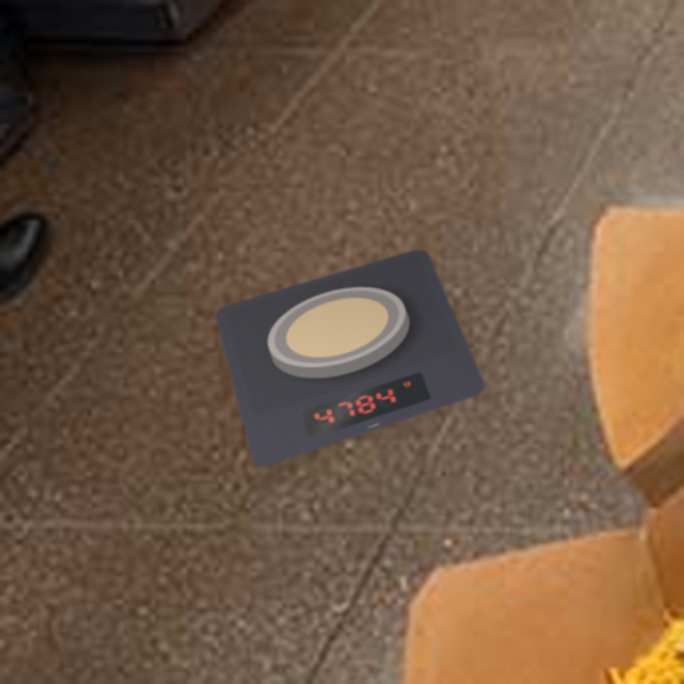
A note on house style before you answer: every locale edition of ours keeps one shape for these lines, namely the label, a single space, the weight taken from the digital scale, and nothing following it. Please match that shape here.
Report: 4784 g
